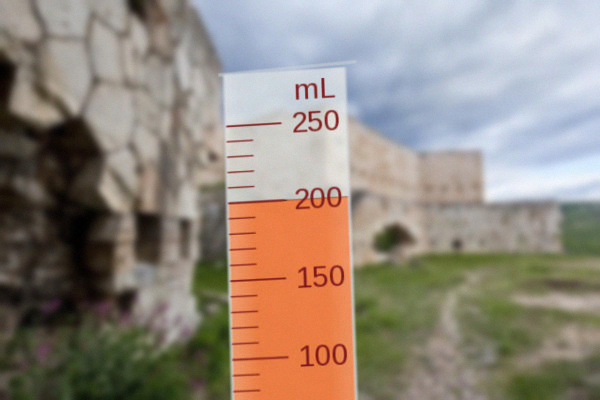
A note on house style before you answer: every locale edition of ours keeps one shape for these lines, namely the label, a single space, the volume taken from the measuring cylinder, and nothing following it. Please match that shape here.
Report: 200 mL
